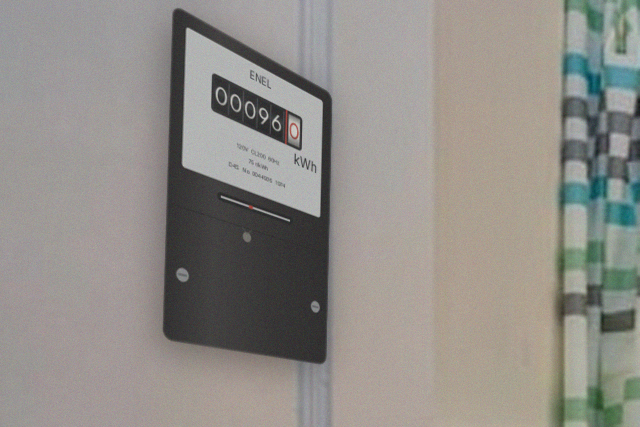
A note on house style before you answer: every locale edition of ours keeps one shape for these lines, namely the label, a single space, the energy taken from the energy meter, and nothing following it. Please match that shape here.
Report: 96.0 kWh
